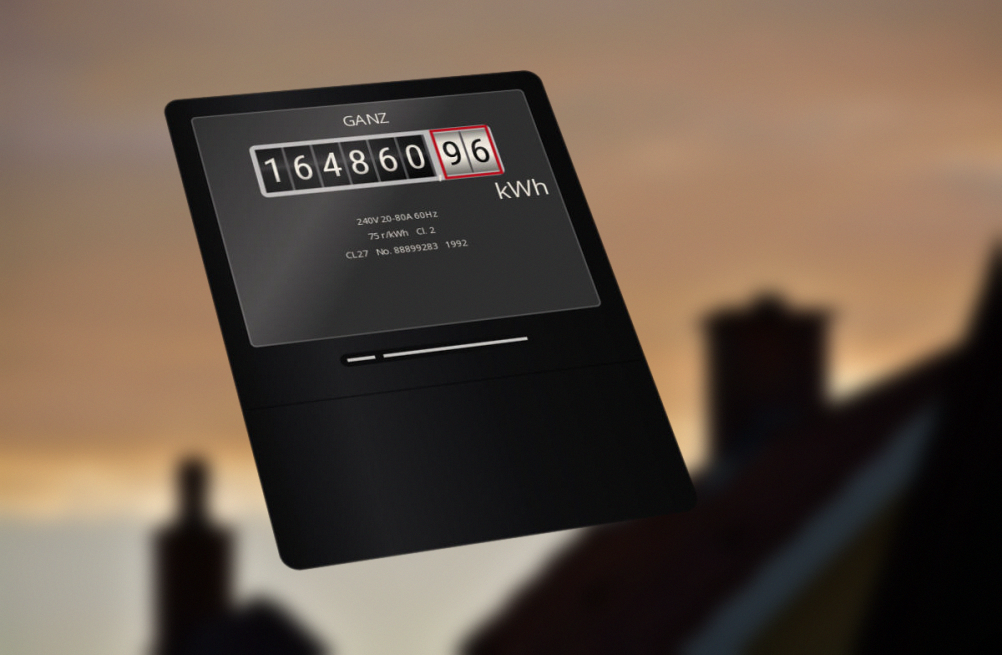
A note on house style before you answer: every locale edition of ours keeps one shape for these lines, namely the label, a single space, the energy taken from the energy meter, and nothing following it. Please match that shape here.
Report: 164860.96 kWh
